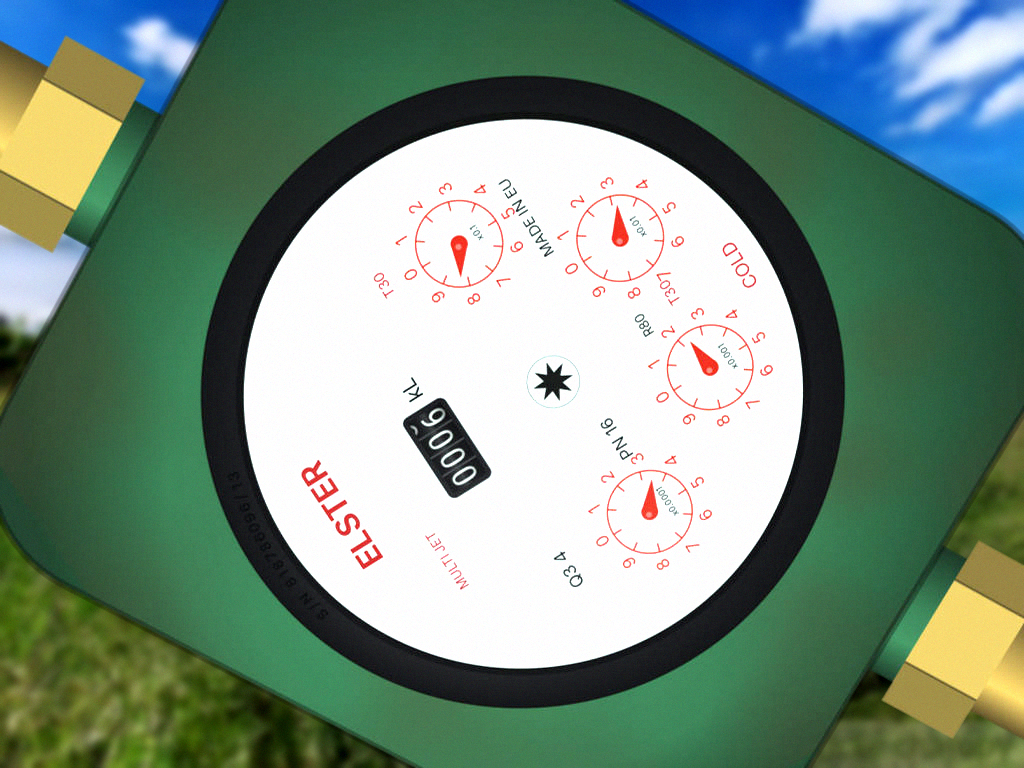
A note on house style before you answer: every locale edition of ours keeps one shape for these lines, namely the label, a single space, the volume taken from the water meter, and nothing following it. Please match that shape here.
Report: 5.8323 kL
